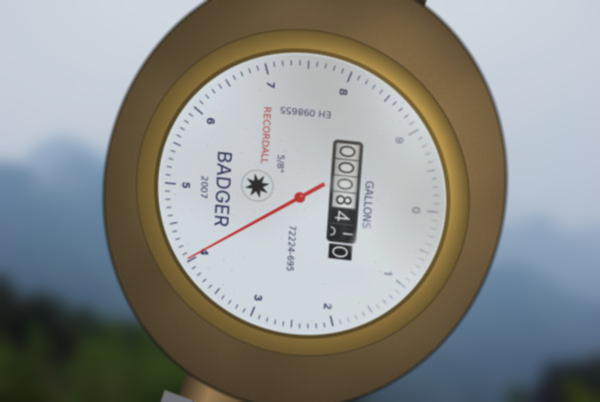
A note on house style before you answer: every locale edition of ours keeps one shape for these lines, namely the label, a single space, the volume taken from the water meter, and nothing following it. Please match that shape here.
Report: 8414.0 gal
